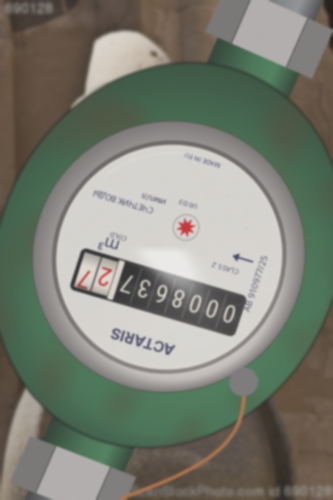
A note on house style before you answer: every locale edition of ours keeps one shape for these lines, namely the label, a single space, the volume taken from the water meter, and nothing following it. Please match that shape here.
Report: 8637.27 m³
